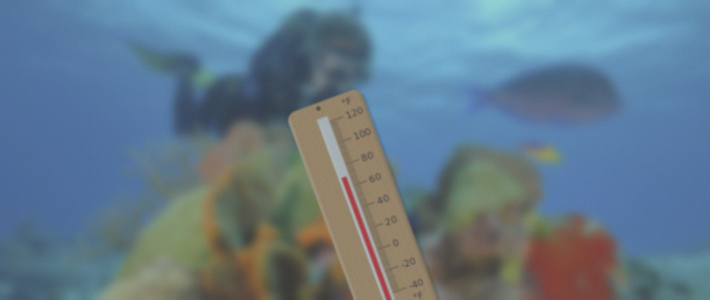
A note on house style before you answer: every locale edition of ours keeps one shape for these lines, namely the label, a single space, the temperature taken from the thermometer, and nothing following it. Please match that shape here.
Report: 70 °F
